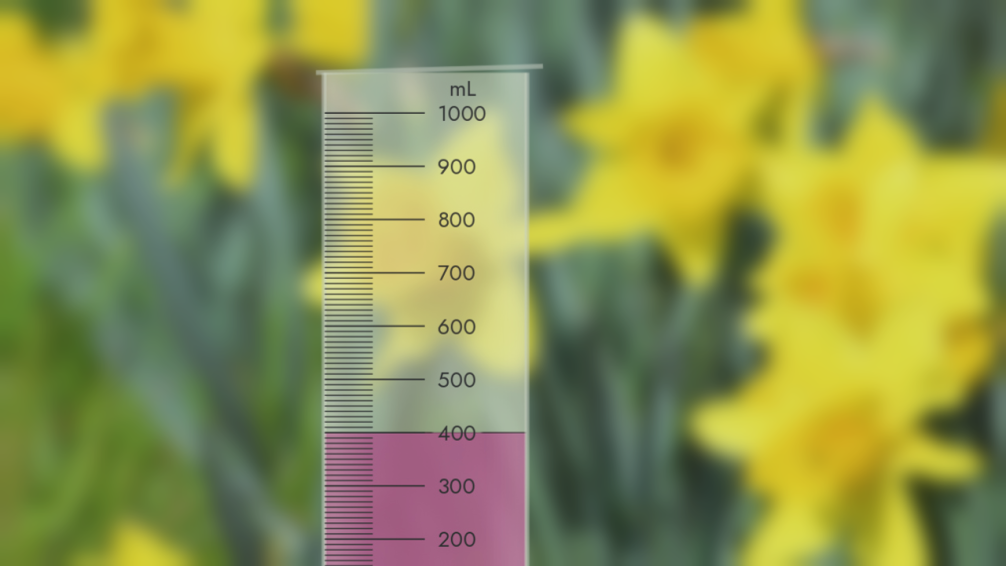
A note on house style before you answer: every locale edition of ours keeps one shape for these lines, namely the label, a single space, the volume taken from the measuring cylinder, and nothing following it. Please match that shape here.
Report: 400 mL
